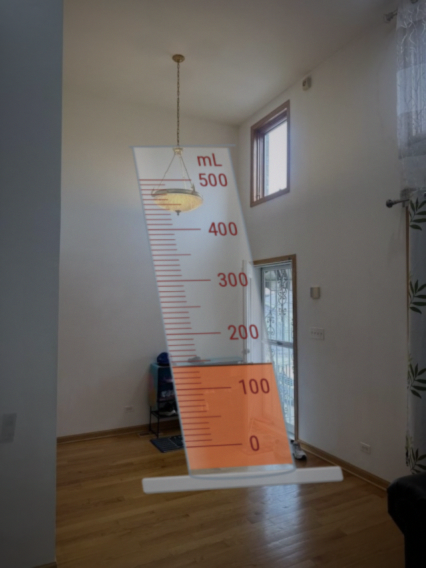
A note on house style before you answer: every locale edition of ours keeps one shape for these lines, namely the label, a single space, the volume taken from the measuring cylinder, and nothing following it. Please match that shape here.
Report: 140 mL
